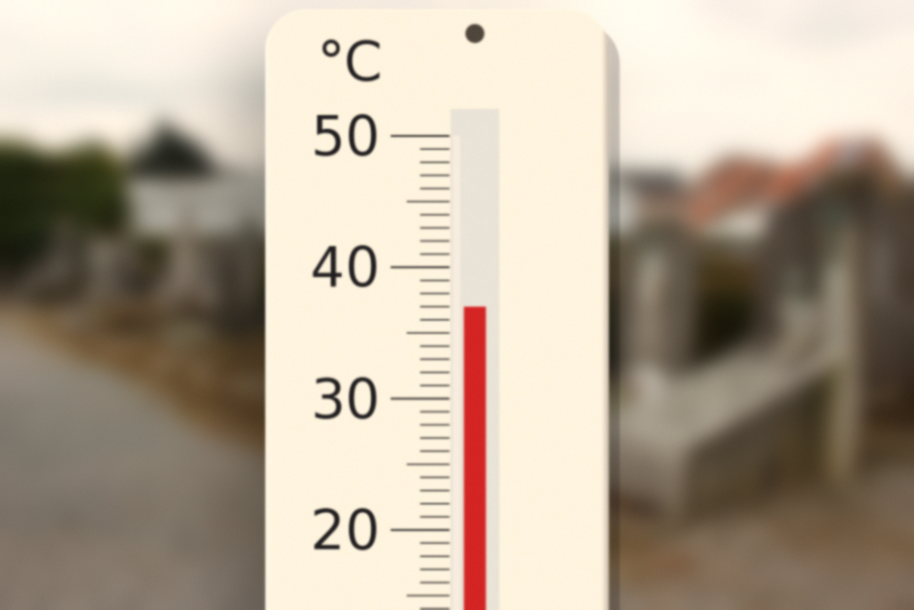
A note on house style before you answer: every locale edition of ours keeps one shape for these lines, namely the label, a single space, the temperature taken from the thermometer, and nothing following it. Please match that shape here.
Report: 37 °C
